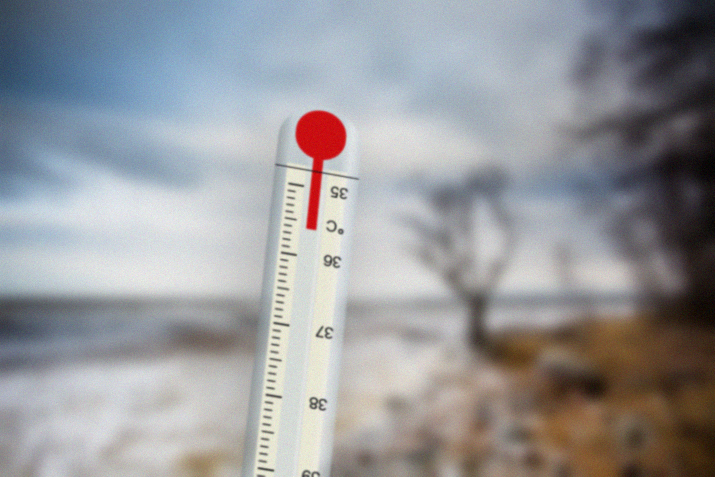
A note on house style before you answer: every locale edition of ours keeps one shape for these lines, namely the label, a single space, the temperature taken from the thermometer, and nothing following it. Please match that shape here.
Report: 35.6 °C
